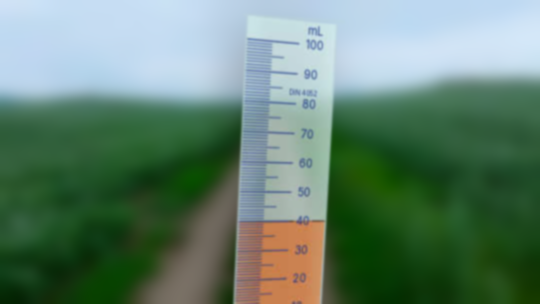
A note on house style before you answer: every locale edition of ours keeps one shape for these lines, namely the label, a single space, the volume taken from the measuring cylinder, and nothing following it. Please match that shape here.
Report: 40 mL
